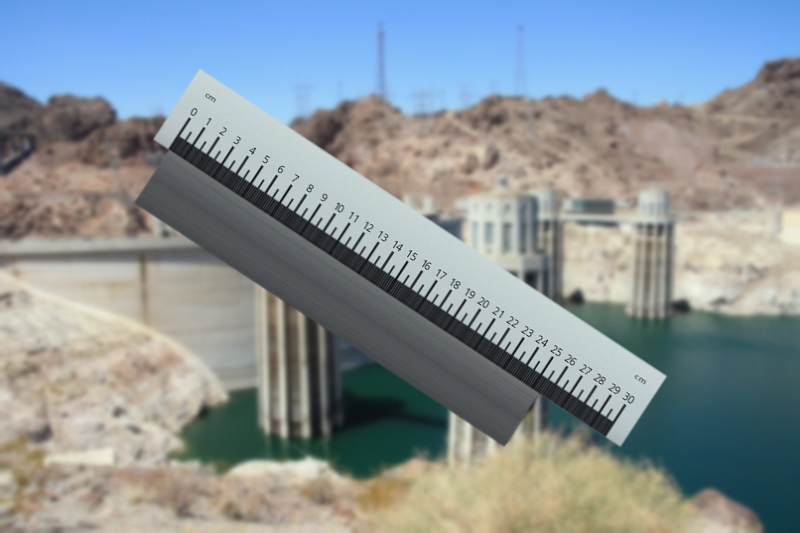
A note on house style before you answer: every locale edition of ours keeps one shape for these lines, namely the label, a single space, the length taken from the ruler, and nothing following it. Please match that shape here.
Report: 25.5 cm
